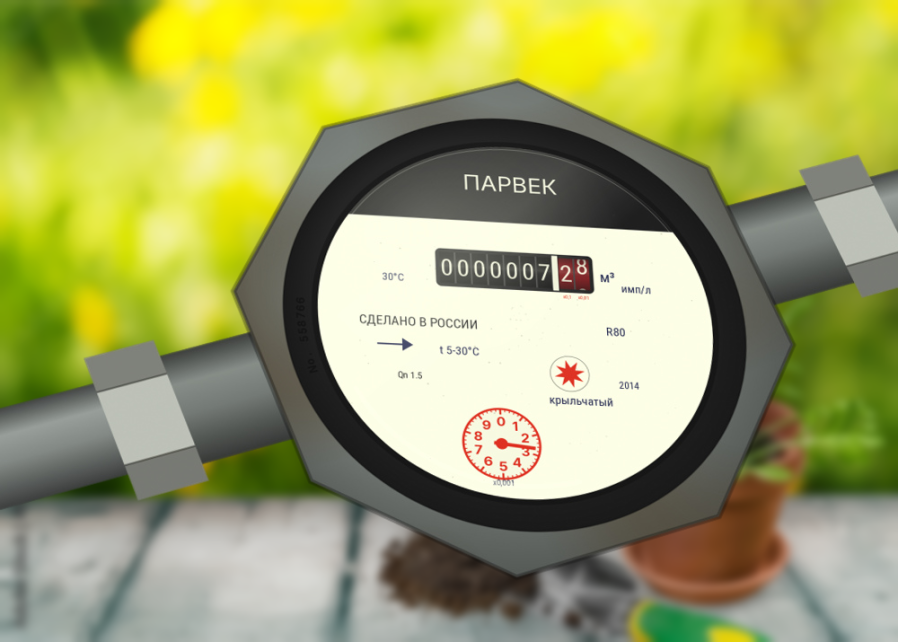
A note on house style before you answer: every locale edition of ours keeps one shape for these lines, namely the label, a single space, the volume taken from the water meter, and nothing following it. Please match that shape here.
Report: 7.282 m³
